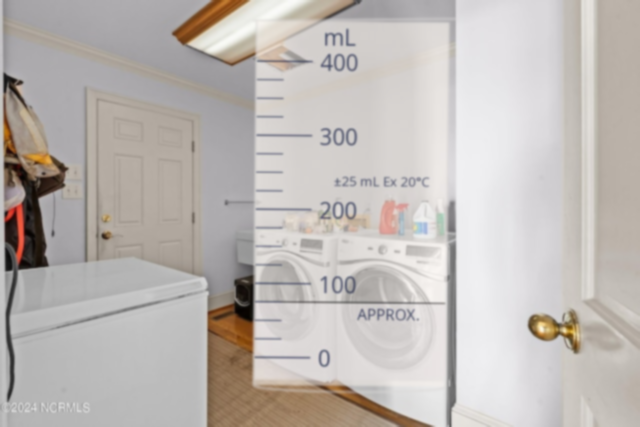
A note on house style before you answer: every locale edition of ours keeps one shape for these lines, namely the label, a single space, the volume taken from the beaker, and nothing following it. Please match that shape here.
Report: 75 mL
